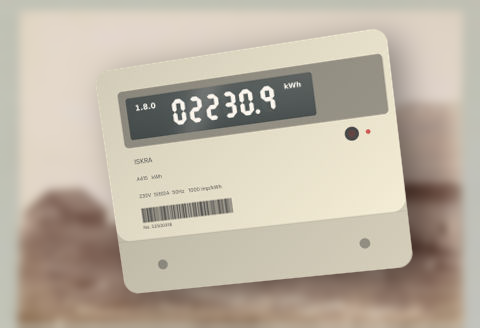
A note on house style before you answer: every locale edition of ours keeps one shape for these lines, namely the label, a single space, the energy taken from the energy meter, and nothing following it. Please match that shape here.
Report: 2230.9 kWh
